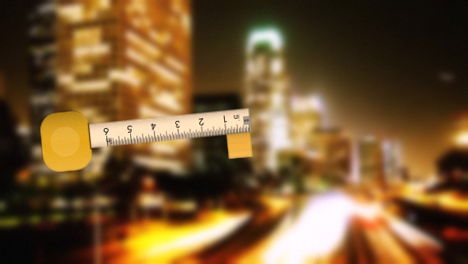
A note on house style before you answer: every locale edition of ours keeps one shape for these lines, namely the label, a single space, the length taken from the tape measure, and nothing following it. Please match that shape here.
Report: 1 in
